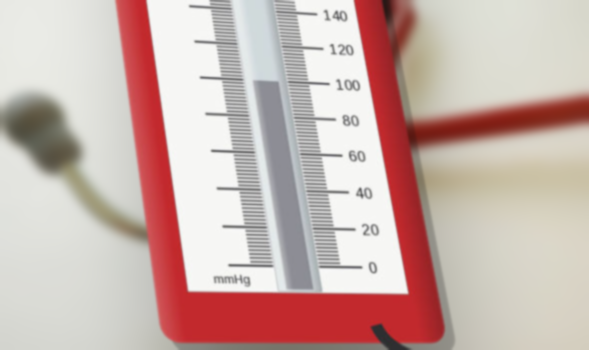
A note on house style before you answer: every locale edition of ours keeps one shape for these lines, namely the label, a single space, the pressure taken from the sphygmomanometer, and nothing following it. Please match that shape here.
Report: 100 mmHg
